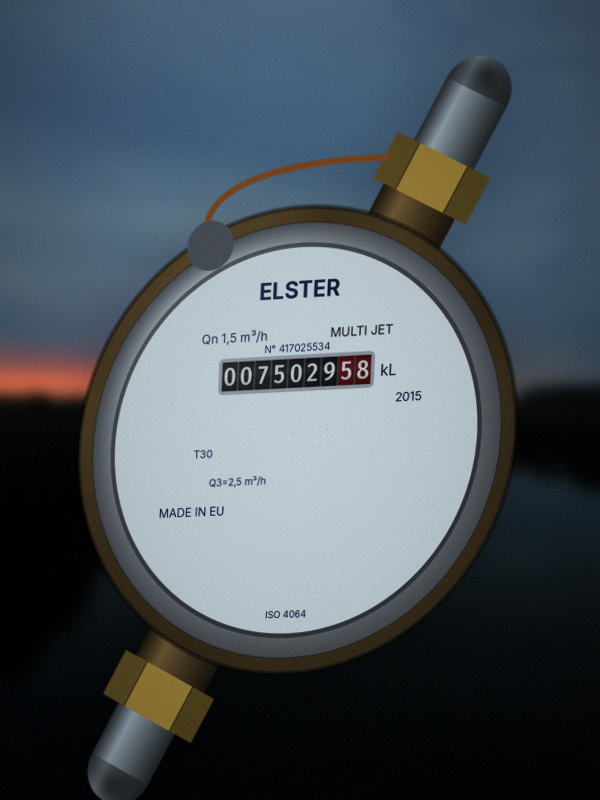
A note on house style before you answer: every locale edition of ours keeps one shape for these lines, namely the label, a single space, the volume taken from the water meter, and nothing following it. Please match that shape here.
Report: 75029.58 kL
